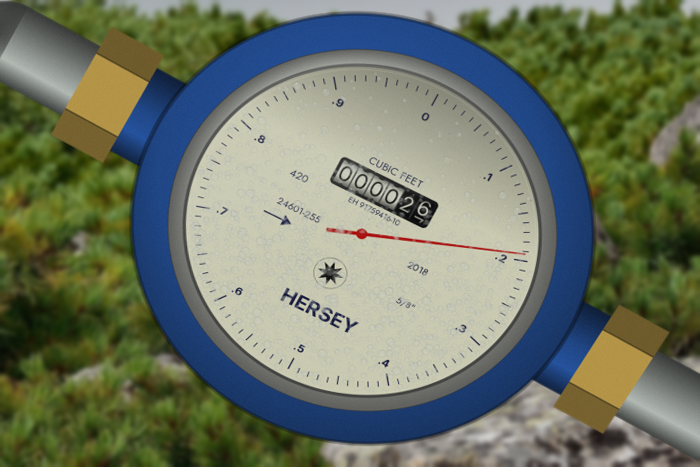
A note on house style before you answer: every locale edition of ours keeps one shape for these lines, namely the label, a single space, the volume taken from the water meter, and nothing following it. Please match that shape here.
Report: 26.19 ft³
